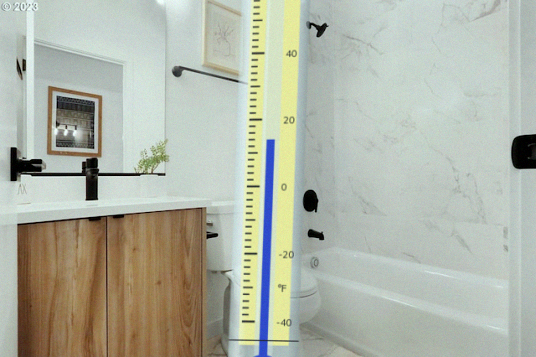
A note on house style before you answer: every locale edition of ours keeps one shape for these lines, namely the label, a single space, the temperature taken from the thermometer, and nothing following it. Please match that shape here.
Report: 14 °F
